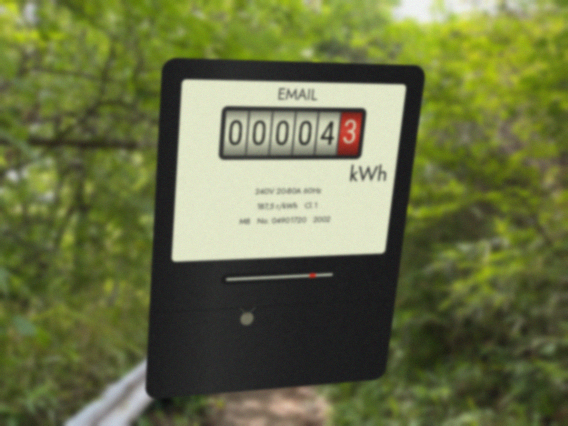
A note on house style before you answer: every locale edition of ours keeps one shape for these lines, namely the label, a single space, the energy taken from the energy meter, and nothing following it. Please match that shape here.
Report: 4.3 kWh
